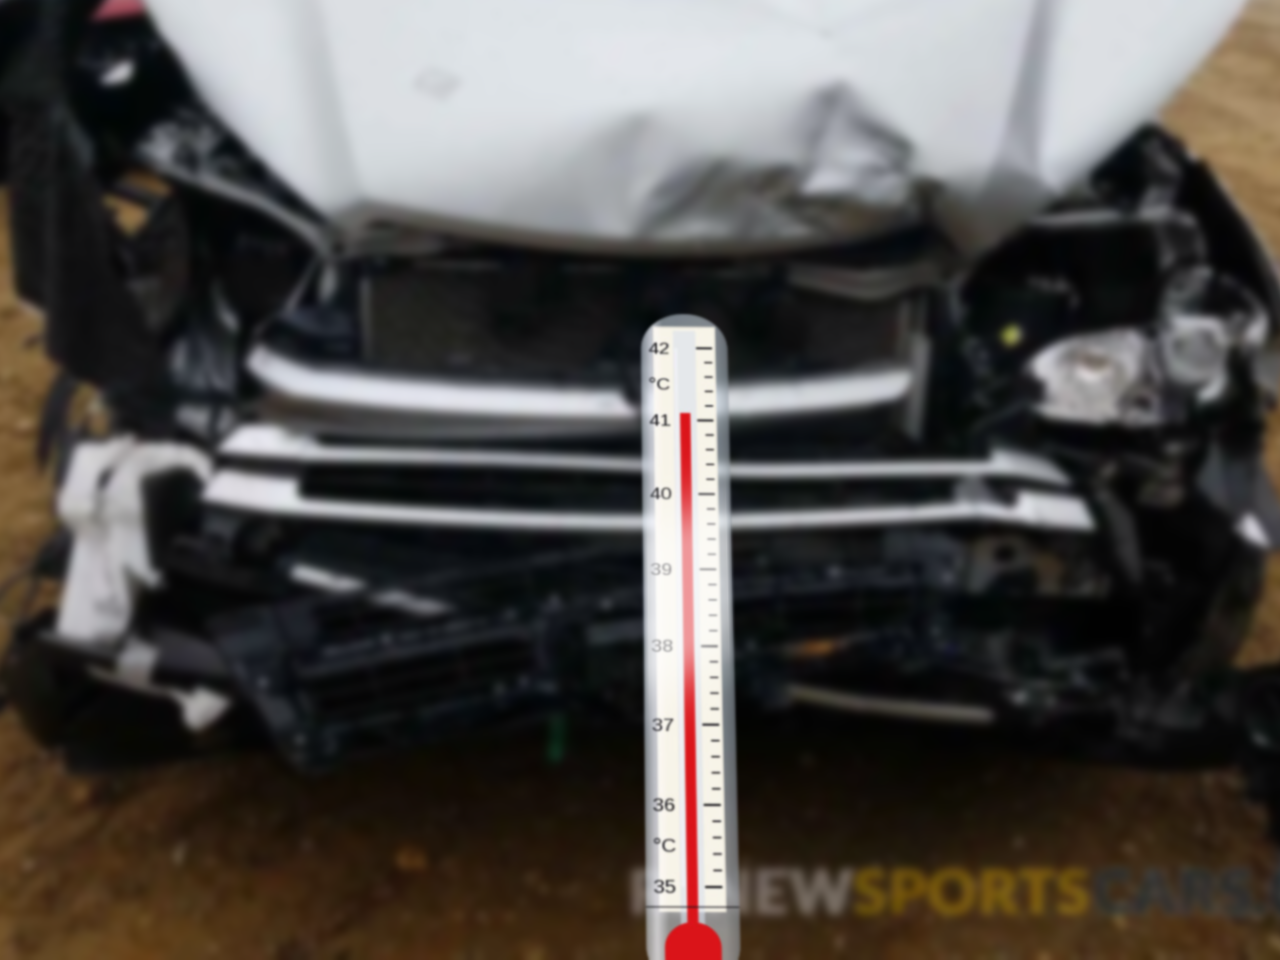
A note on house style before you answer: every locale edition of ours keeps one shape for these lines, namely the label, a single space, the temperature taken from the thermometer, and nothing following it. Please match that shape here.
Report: 41.1 °C
